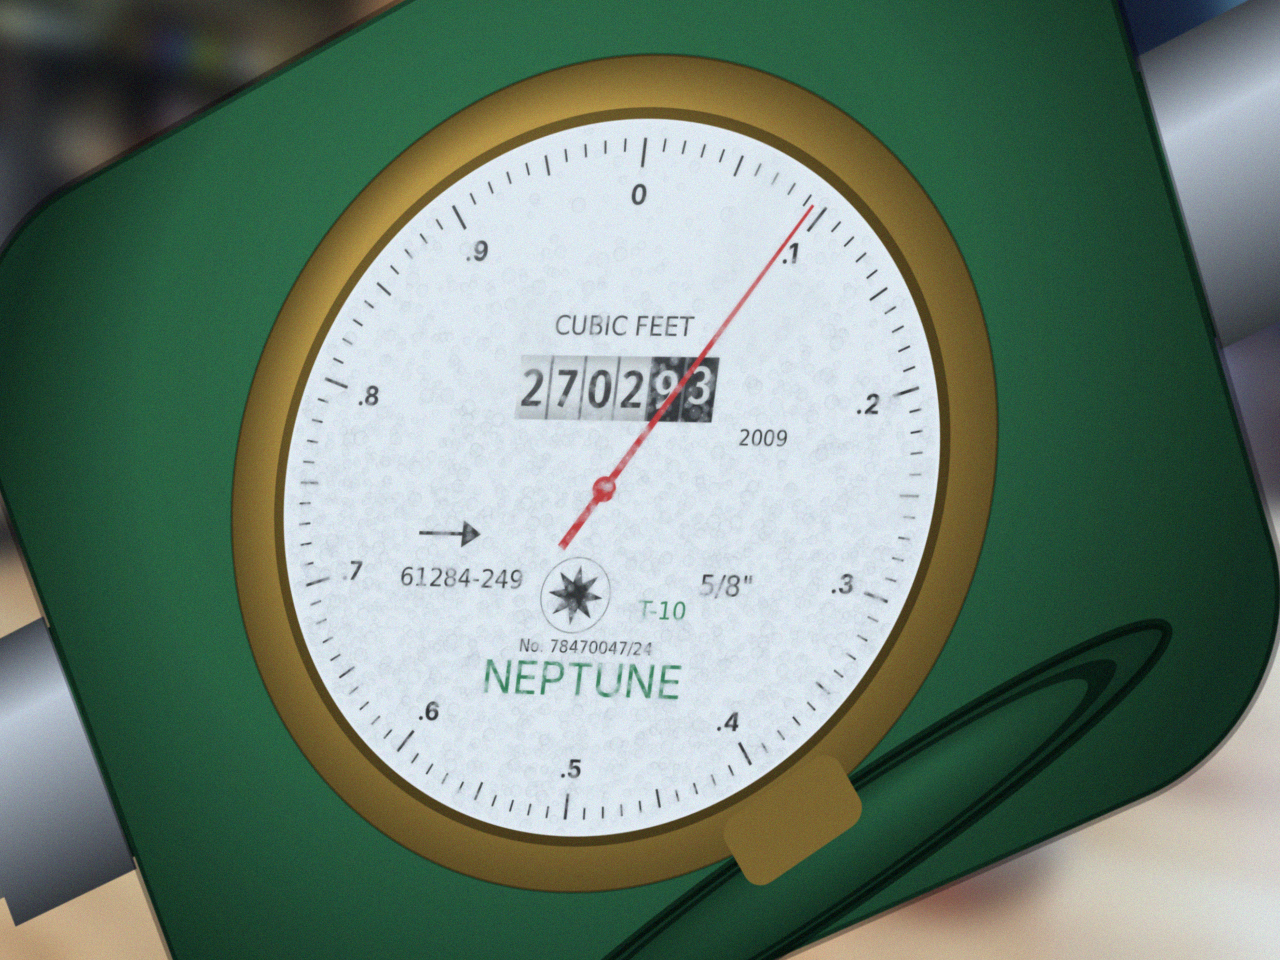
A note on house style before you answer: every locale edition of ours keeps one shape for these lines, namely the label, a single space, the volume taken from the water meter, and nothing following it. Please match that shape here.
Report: 270293.09 ft³
